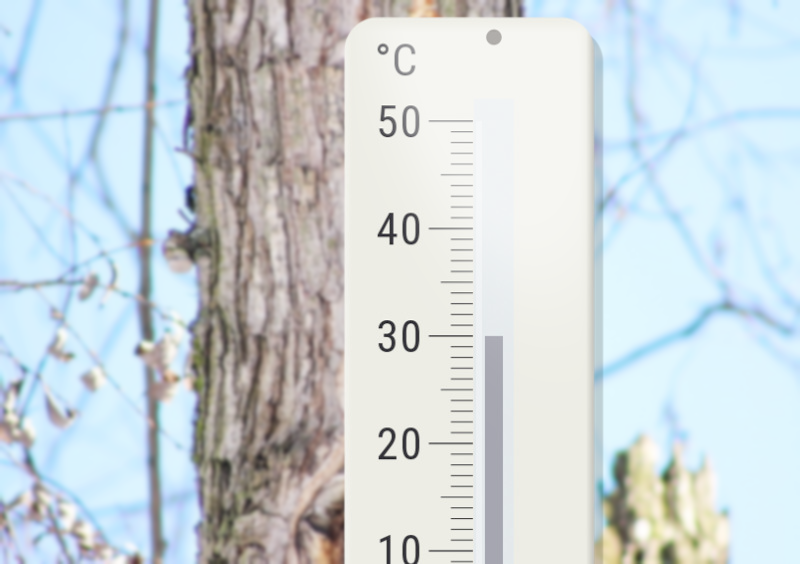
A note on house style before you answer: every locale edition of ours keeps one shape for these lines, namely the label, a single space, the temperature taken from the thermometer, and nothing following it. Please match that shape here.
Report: 30 °C
